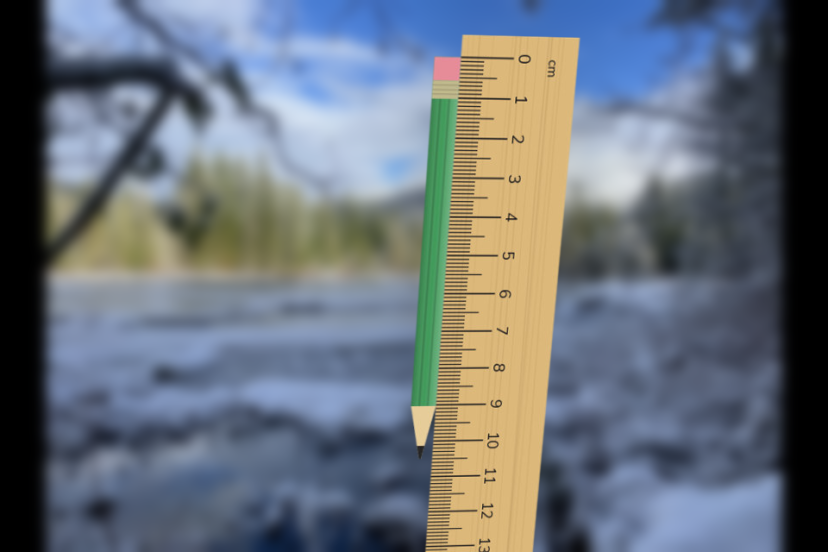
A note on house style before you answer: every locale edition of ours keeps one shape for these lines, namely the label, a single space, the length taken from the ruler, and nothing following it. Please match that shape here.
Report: 10.5 cm
